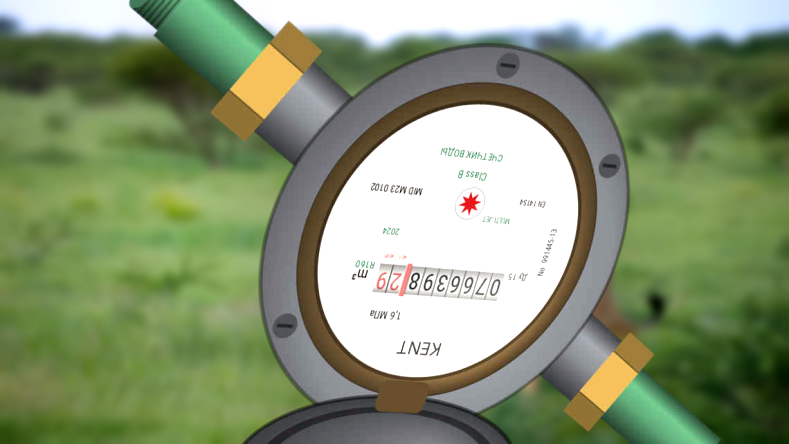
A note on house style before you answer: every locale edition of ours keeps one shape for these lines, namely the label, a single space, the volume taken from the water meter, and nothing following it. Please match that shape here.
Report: 766398.29 m³
